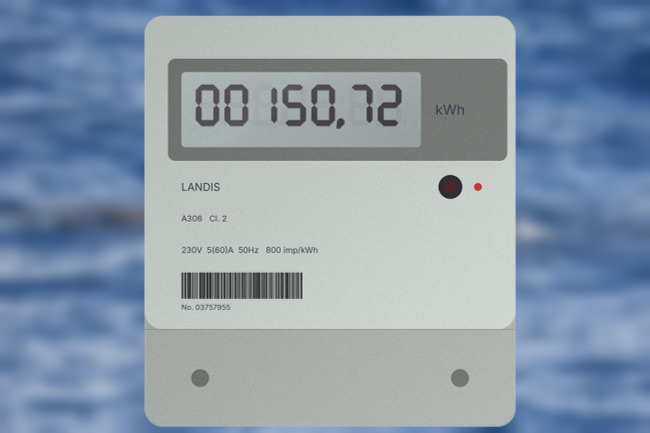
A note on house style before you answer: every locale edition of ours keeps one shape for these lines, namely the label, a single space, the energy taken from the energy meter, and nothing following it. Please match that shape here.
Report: 150.72 kWh
